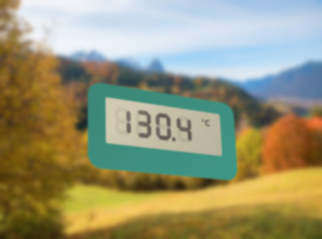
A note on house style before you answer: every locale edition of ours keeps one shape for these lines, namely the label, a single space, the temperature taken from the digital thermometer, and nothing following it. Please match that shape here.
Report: 130.4 °C
